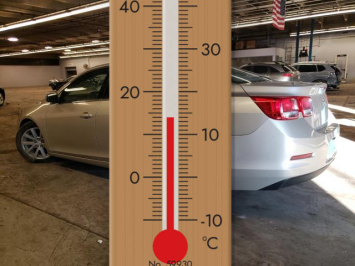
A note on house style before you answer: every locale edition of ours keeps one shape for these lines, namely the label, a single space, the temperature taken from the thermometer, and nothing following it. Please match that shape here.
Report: 14 °C
